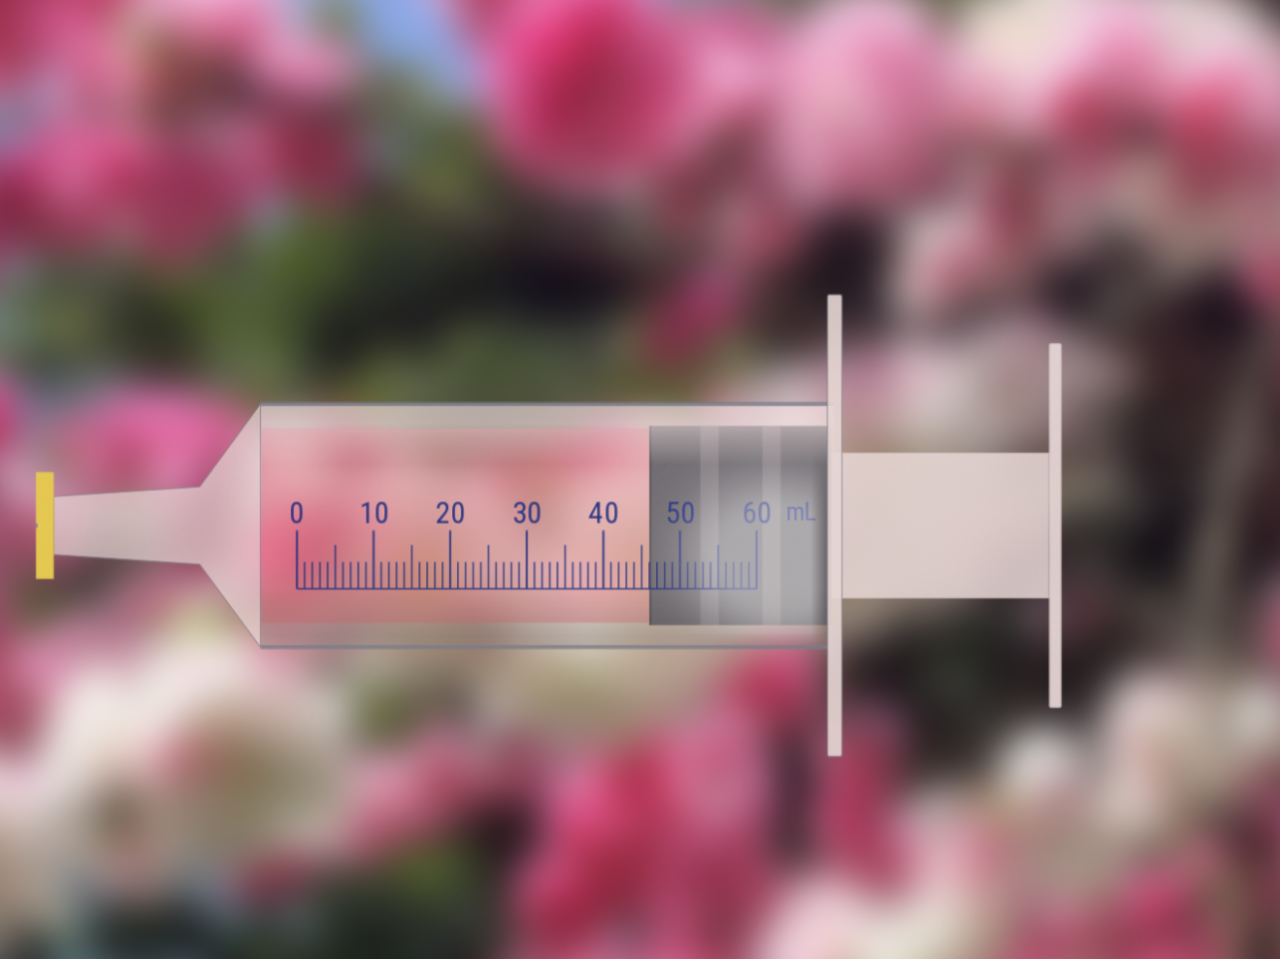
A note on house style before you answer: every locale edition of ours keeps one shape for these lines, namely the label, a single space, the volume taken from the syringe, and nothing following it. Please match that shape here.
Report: 46 mL
